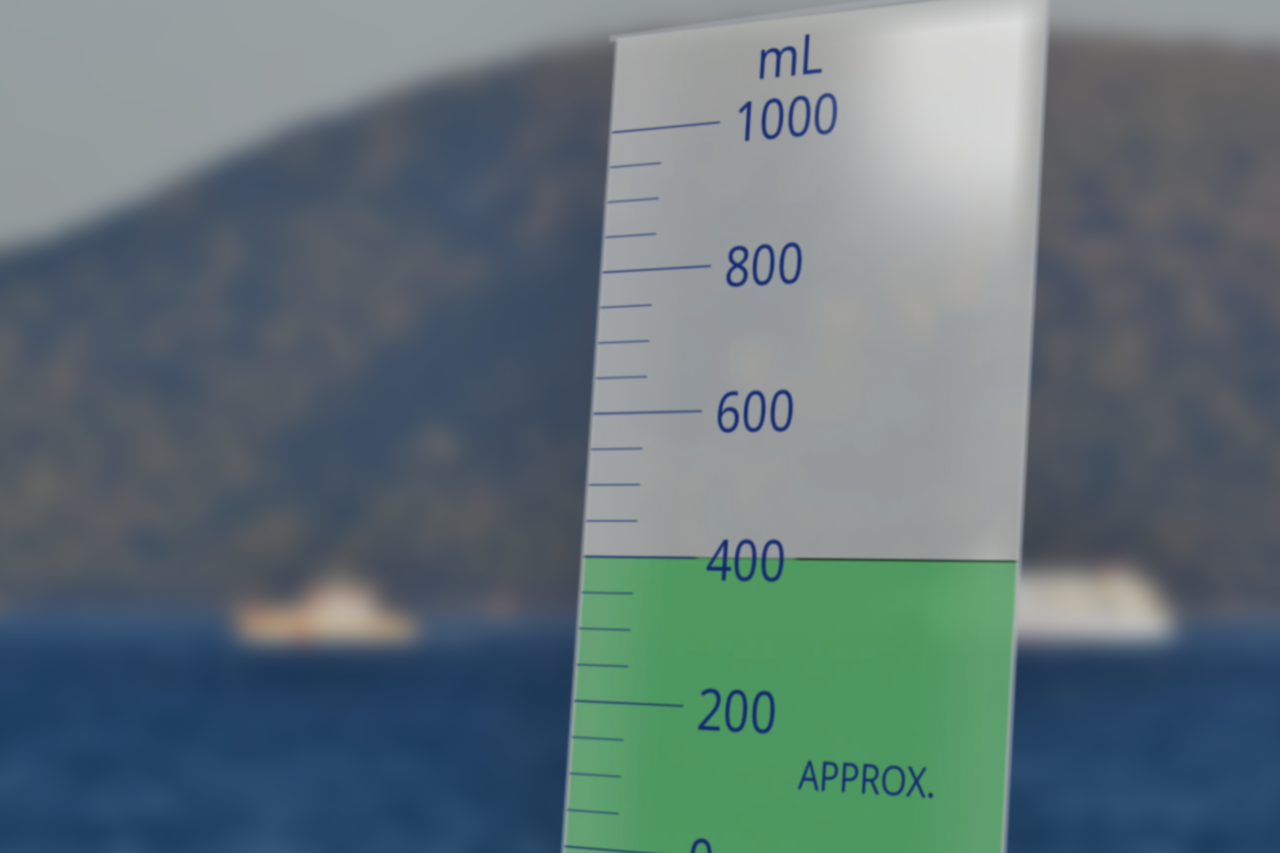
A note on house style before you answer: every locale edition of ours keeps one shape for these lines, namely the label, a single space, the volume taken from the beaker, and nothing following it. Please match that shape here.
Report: 400 mL
